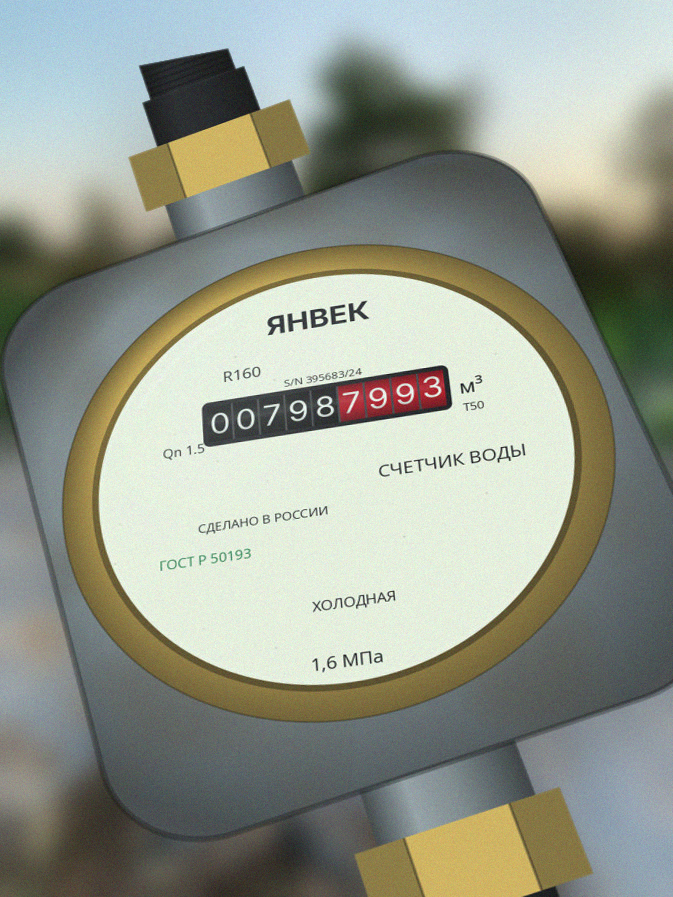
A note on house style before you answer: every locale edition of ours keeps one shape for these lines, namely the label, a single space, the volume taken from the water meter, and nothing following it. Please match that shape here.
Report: 798.7993 m³
